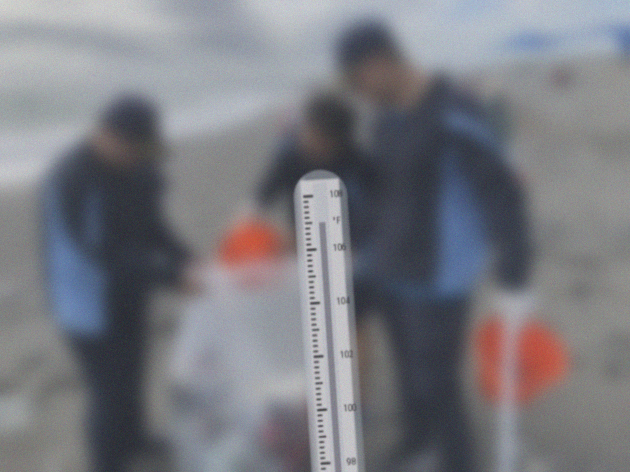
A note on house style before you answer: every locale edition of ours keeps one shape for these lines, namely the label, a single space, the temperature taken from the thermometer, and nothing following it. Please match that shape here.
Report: 107 °F
